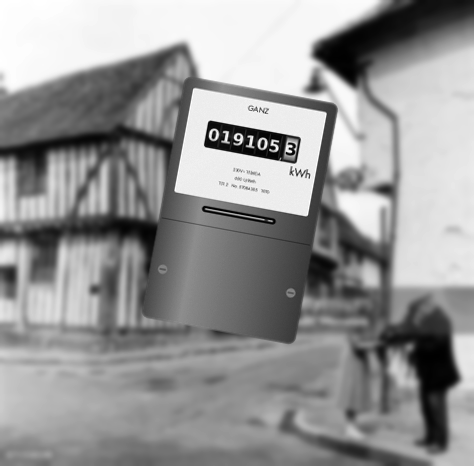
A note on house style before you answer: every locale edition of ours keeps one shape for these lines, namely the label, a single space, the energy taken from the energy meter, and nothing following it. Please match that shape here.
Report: 19105.3 kWh
